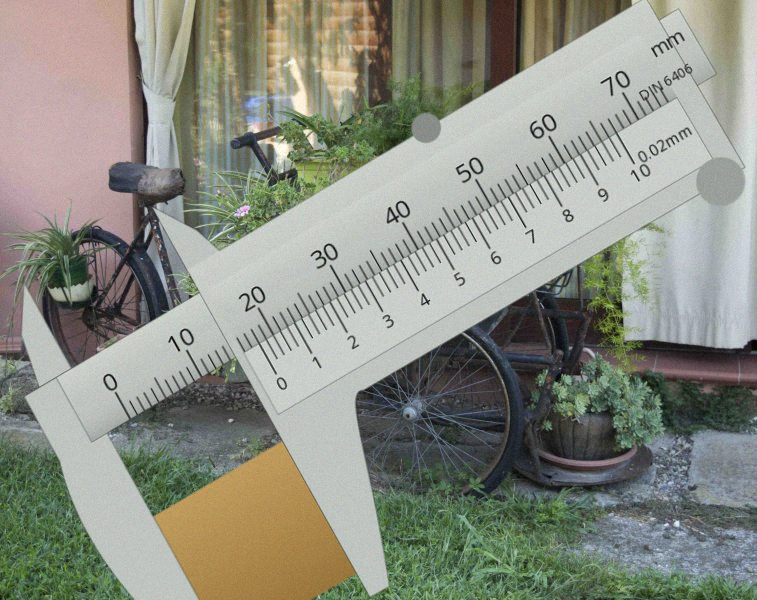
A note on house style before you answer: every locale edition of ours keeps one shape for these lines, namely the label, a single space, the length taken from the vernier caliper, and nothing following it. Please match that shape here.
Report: 18.0 mm
